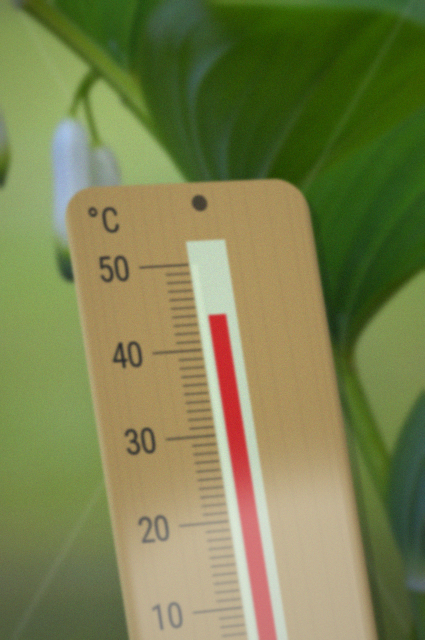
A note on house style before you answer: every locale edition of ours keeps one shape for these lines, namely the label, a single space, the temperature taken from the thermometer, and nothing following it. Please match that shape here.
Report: 44 °C
